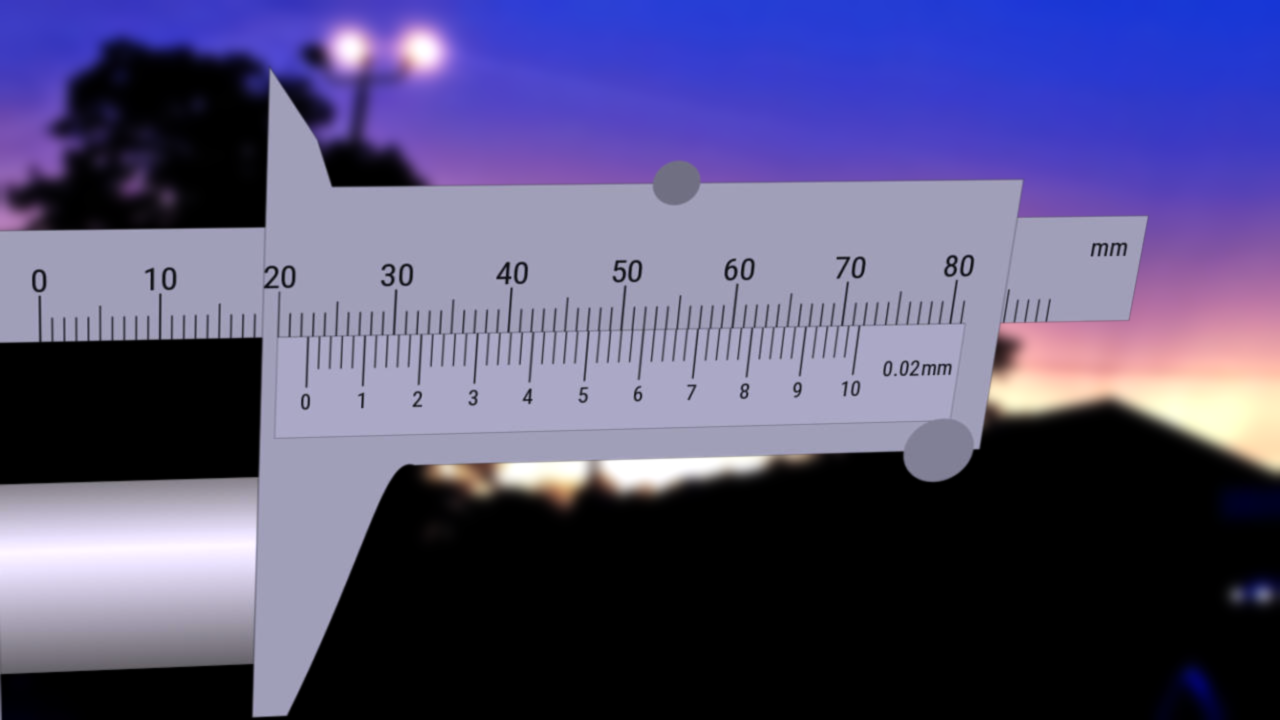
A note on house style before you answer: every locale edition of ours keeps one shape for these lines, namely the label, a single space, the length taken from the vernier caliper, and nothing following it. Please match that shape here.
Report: 22.6 mm
